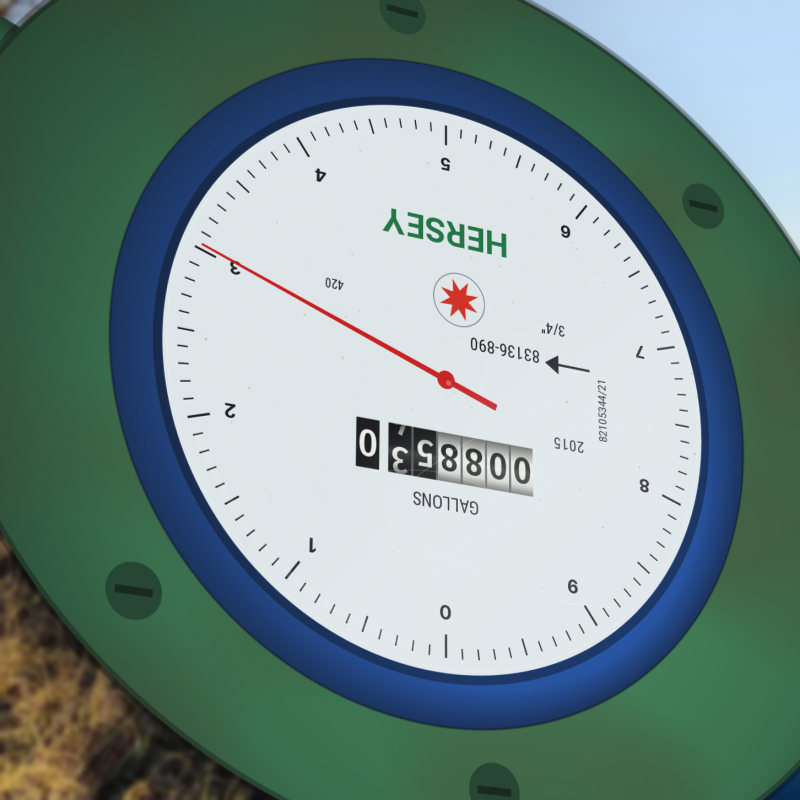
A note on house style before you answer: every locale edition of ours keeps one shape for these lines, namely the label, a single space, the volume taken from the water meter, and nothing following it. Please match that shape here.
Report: 88533.0 gal
